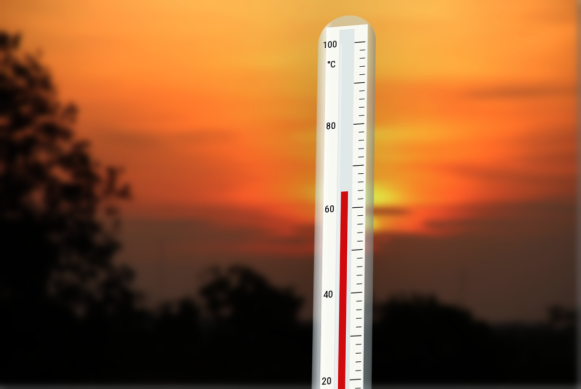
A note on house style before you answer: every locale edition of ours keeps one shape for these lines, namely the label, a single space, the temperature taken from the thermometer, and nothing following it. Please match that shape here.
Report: 64 °C
